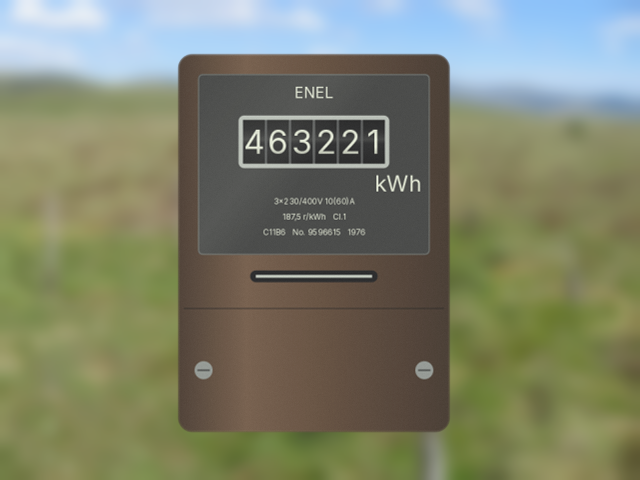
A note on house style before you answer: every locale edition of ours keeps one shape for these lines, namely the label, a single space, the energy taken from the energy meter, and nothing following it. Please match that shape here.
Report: 463221 kWh
